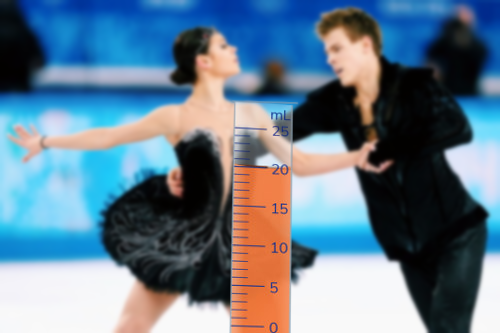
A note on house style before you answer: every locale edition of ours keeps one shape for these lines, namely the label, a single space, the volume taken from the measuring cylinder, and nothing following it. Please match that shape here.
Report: 20 mL
